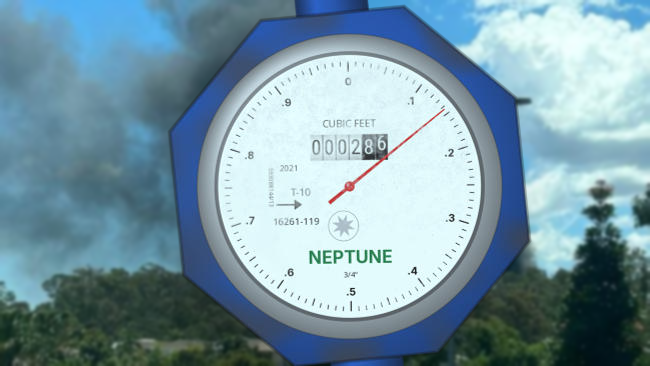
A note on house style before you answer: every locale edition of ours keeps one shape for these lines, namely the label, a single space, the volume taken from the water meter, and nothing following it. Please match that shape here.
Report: 286.14 ft³
